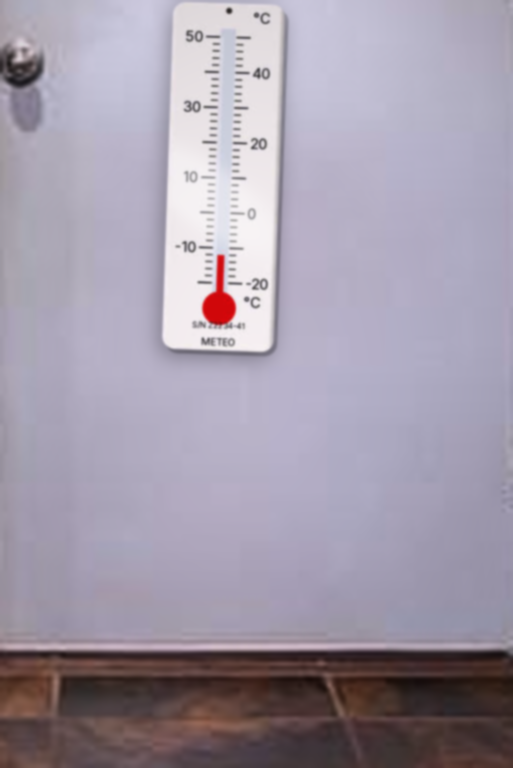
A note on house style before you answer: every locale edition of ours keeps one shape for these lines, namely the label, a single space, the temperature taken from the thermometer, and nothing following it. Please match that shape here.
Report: -12 °C
